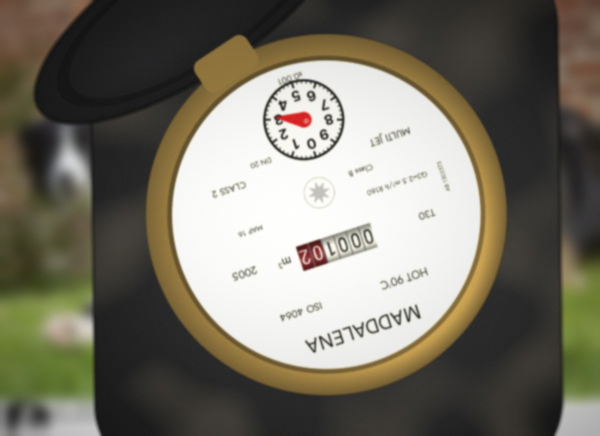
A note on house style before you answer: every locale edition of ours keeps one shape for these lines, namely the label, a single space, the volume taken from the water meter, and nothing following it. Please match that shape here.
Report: 1.023 m³
